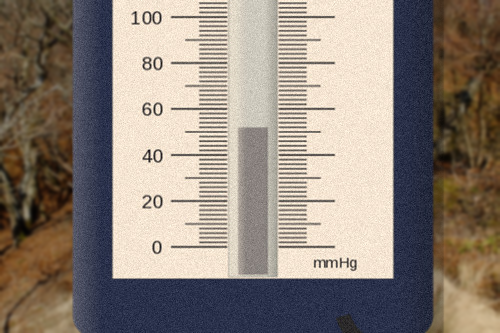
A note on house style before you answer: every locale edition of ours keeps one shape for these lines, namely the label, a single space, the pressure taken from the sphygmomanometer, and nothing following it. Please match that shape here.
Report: 52 mmHg
